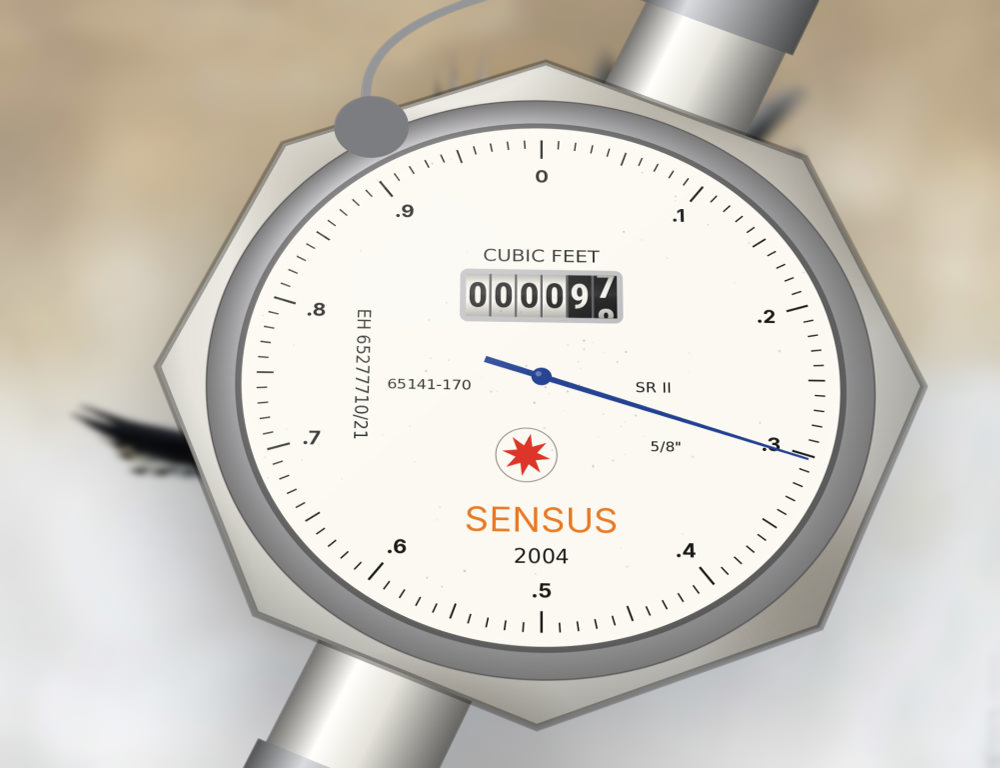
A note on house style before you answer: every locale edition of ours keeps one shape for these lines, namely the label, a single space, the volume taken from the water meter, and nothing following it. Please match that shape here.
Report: 97.30 ft³
